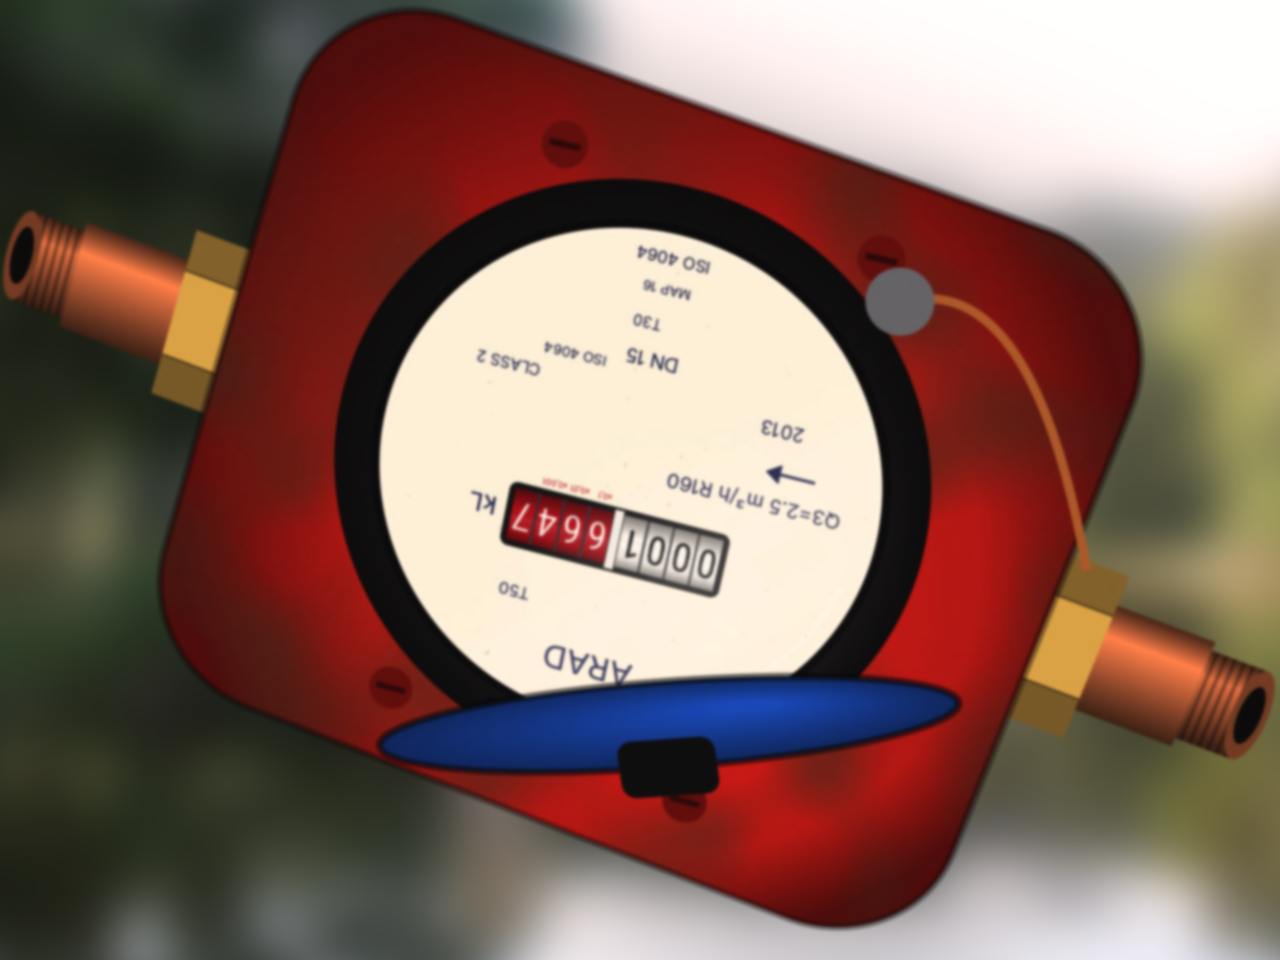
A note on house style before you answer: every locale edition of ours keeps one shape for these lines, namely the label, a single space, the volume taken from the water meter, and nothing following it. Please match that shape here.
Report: 1.6647 kL
